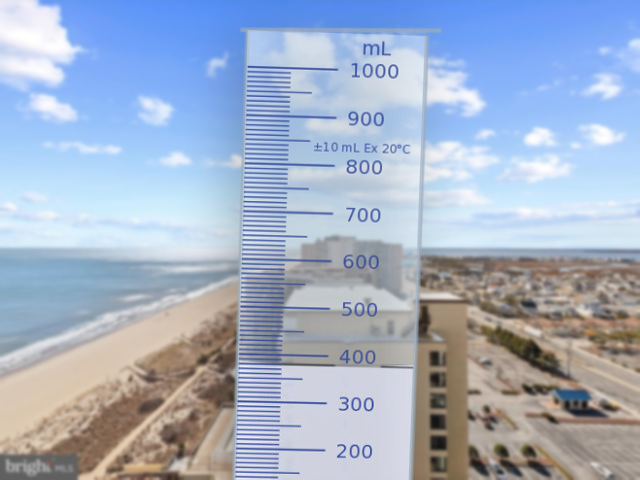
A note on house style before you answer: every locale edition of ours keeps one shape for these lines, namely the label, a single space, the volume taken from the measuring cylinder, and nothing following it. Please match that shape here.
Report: 380 mL
